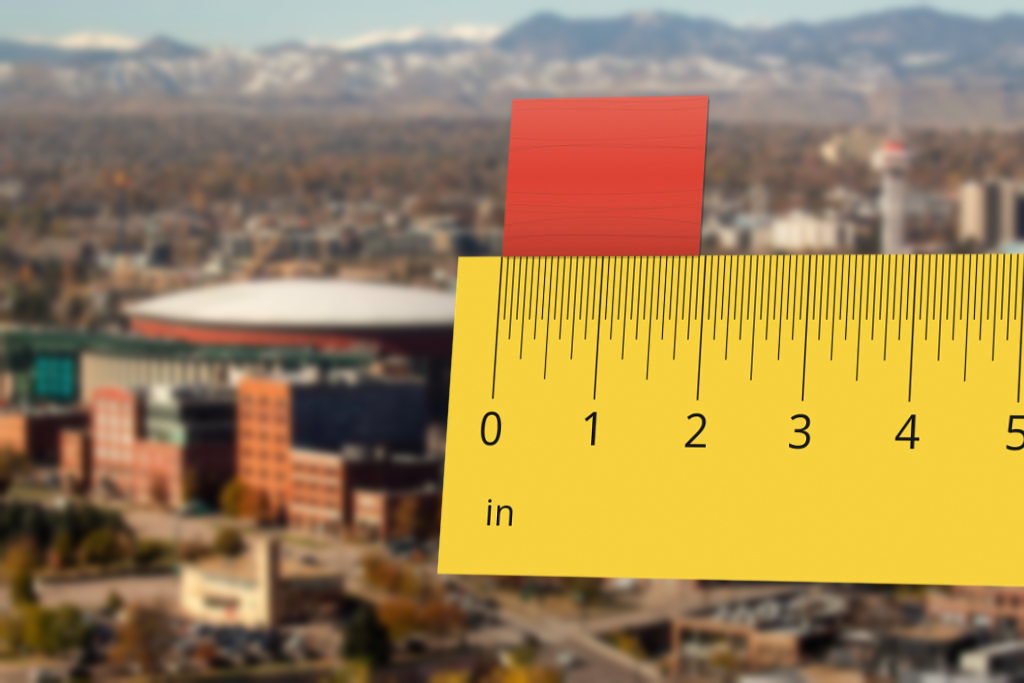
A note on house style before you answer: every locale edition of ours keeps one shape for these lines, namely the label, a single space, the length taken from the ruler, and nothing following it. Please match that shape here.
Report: 1.9375 in
